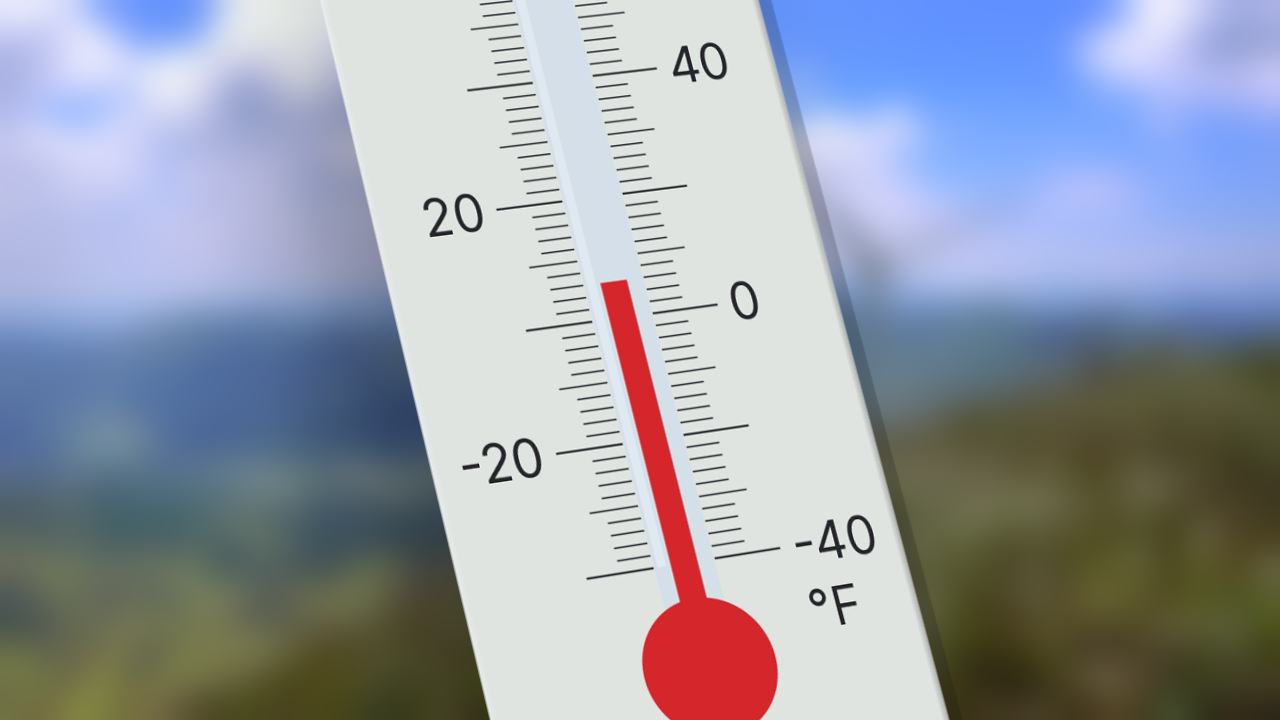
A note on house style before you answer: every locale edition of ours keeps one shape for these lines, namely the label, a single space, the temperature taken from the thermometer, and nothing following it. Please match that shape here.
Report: 6 °F
